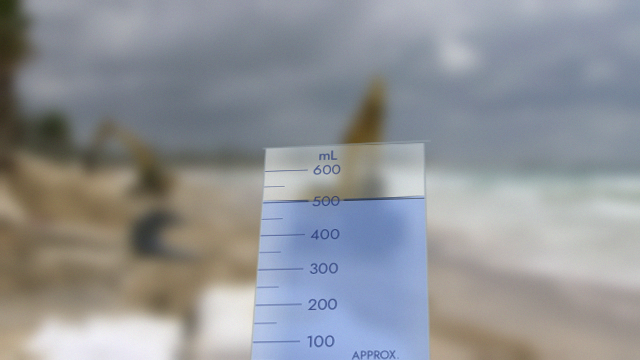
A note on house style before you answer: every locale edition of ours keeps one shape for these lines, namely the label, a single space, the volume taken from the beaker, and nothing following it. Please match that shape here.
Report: 500 mL
